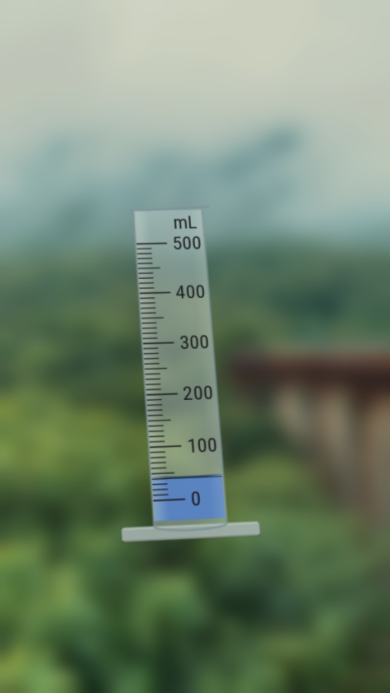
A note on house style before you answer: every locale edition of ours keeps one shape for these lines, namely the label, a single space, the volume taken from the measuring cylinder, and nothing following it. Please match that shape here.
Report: 40 mL
